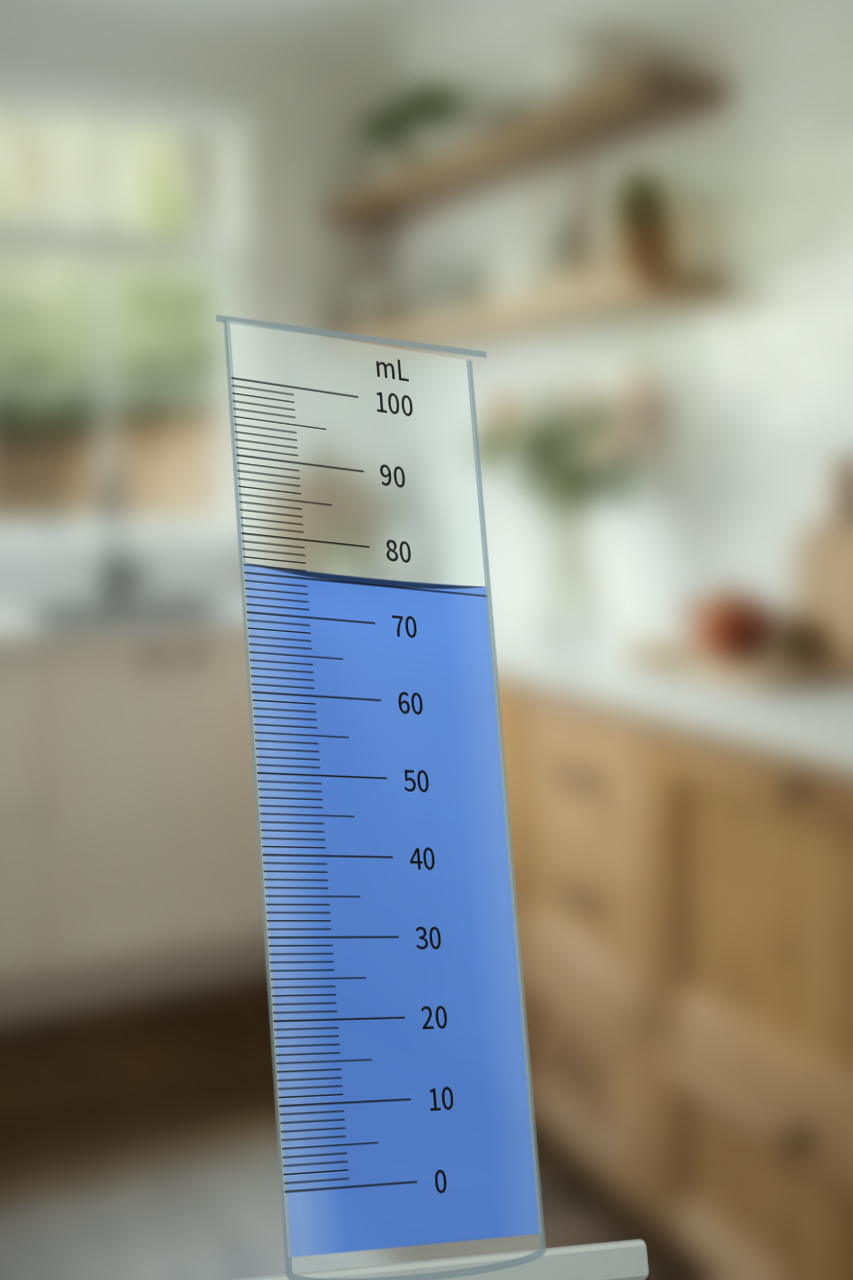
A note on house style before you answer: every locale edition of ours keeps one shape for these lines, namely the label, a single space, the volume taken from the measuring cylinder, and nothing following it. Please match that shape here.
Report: 75 mL
